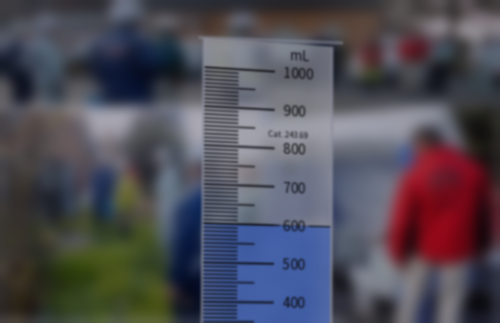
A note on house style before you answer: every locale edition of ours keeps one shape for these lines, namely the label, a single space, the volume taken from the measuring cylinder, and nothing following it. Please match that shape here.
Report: 600 mL
